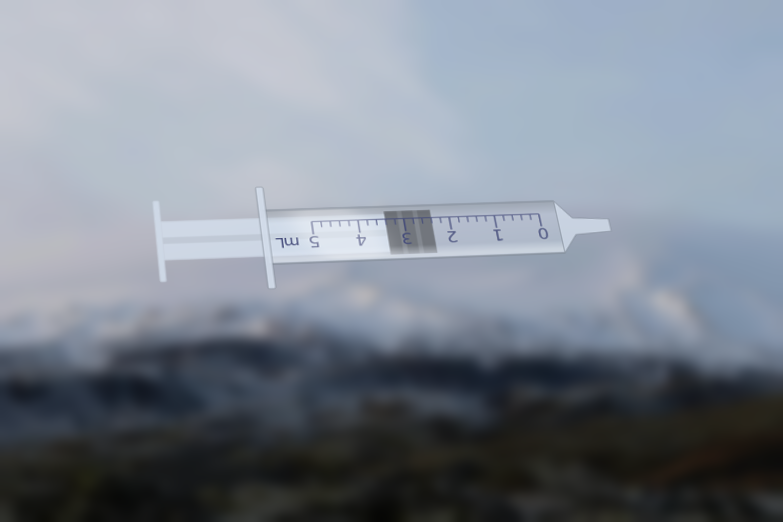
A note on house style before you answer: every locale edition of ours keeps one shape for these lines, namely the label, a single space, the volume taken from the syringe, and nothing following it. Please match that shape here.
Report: 2.4 mL
